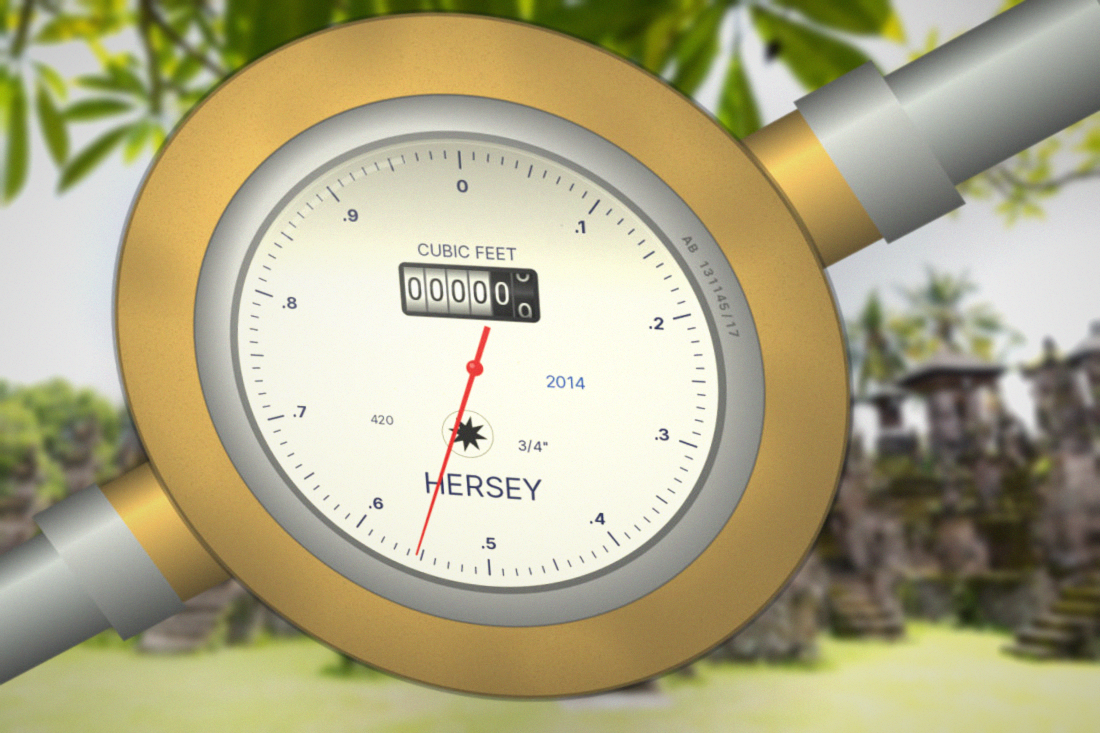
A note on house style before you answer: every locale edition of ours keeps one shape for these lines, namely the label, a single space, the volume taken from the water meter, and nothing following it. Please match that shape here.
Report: 8.55 ft³
